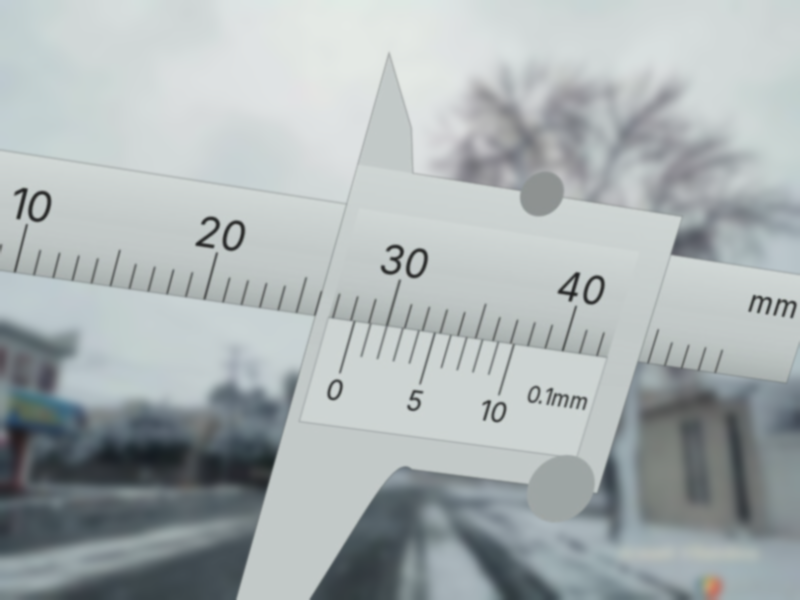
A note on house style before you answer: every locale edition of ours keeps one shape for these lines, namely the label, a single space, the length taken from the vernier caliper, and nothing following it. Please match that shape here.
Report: 28.2 mm
